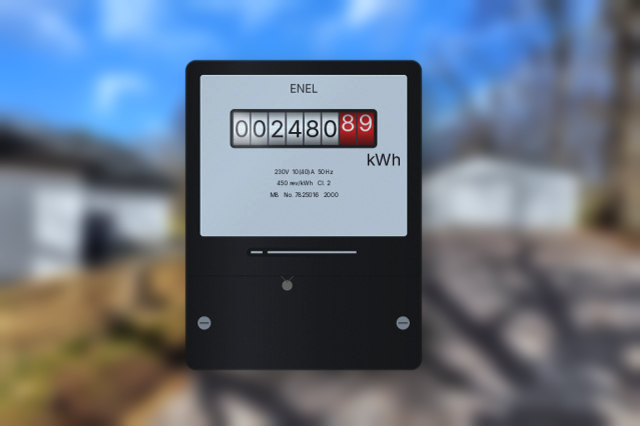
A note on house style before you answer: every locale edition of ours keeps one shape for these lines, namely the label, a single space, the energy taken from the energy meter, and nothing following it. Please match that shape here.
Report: 2480.89 kWh
